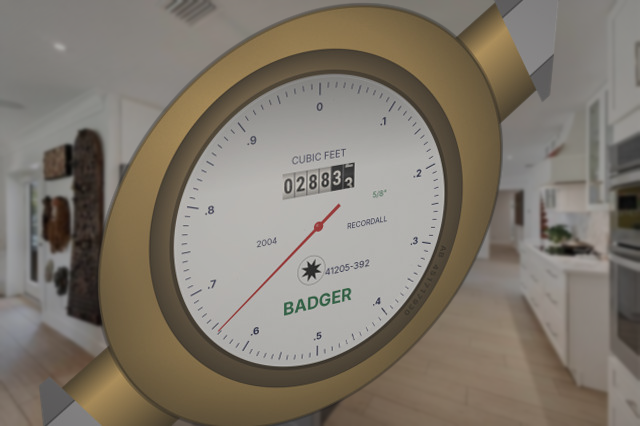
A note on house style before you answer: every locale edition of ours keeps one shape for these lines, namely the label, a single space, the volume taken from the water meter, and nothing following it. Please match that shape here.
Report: 28832.64 ft³
